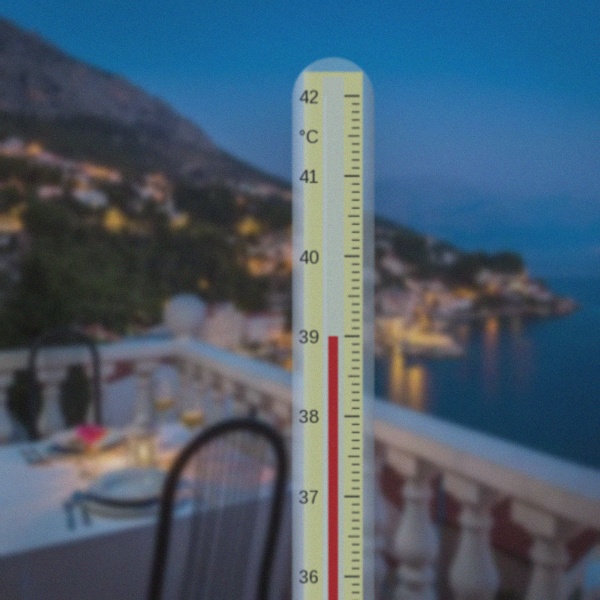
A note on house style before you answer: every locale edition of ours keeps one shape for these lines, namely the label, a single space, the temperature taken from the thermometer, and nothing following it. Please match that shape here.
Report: 39 °C
